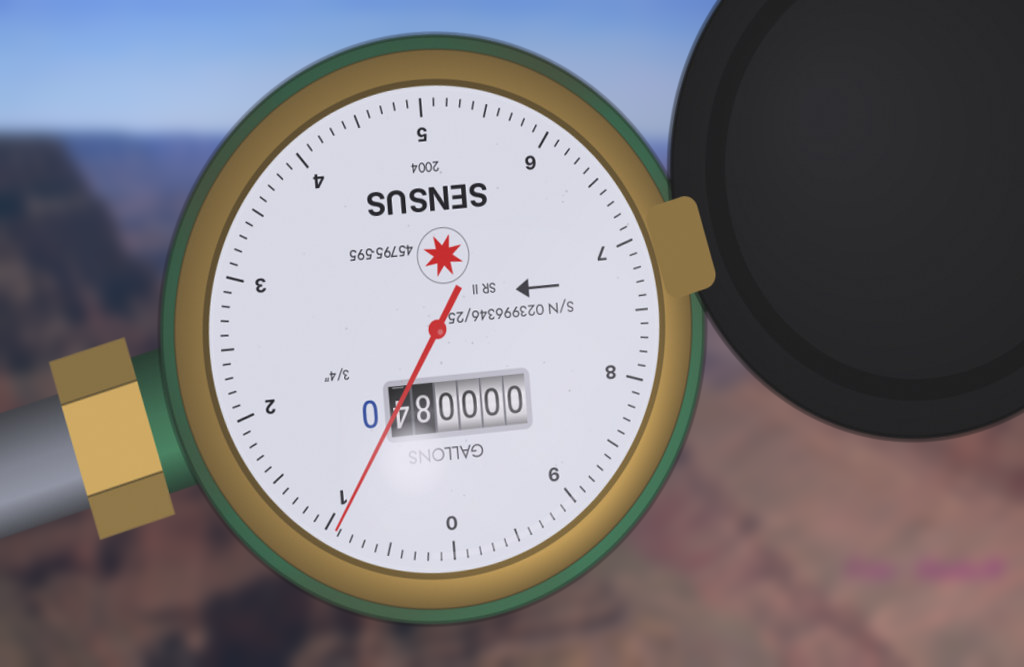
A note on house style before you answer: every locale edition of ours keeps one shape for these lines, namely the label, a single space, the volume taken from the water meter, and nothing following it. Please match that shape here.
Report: 840.9 gal
